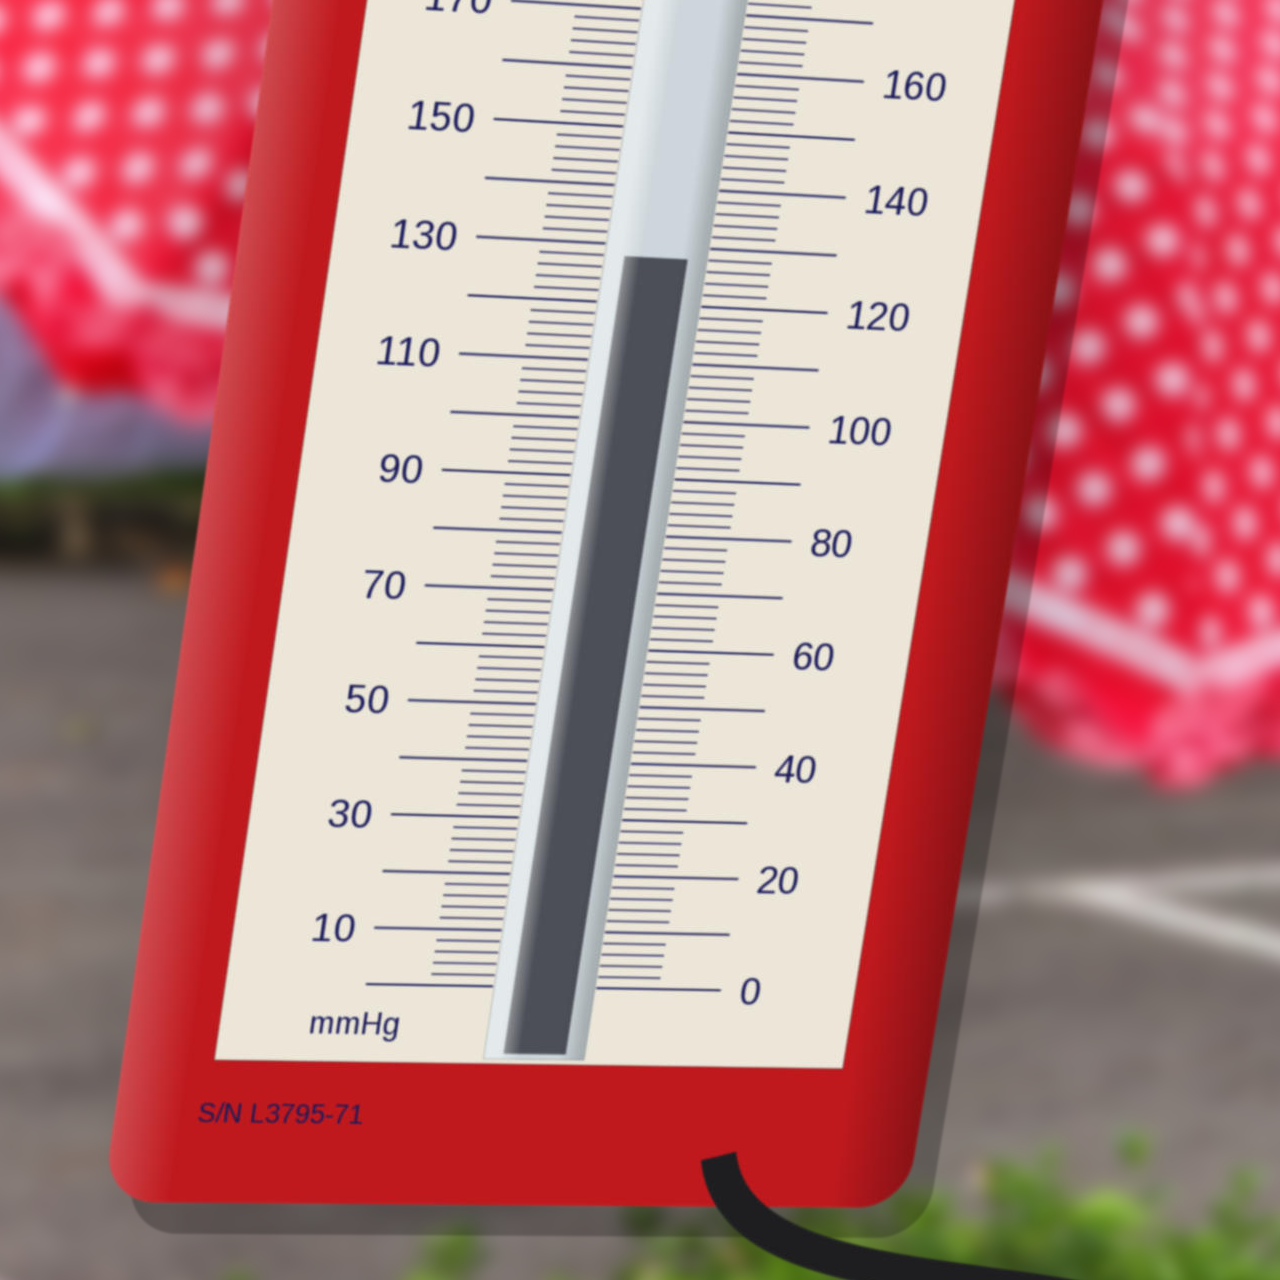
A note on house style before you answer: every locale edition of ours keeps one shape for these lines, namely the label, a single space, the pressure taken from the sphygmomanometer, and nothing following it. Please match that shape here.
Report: 128 mmHg
